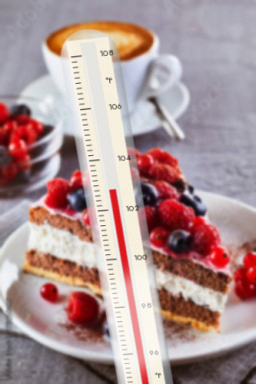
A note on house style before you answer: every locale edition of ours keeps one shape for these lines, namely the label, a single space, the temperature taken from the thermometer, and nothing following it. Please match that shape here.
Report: 102.8 °F
